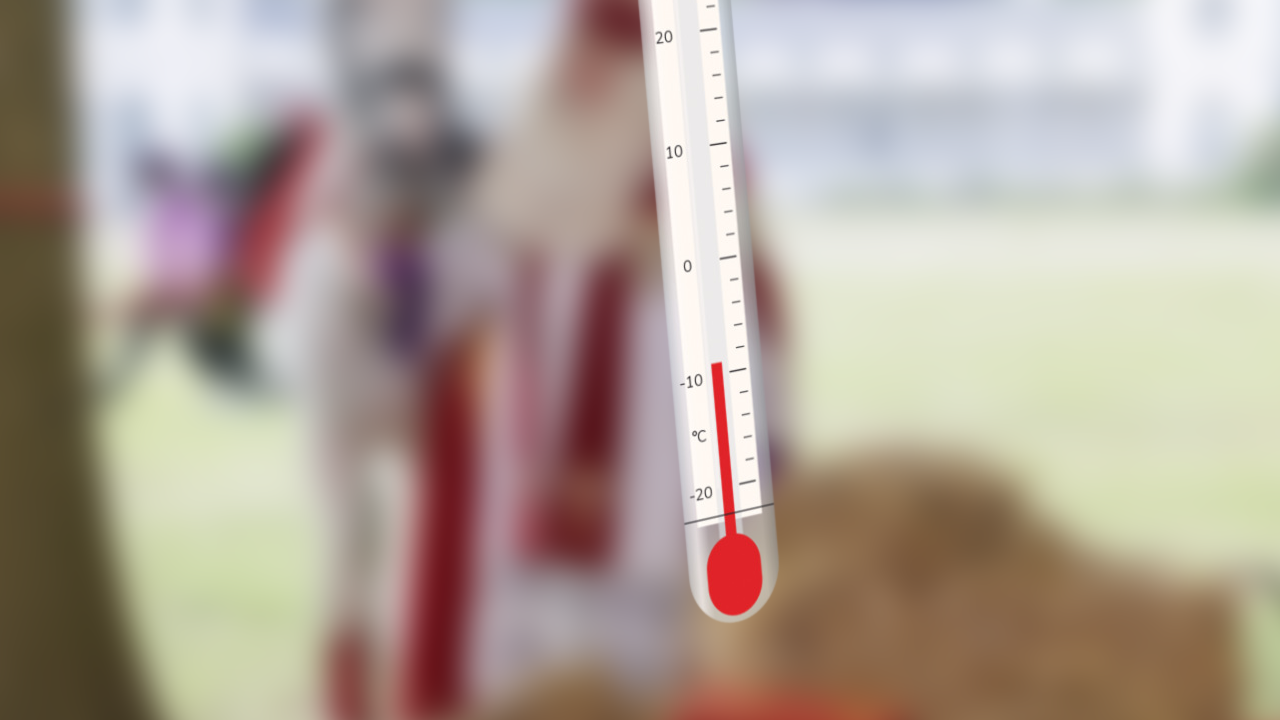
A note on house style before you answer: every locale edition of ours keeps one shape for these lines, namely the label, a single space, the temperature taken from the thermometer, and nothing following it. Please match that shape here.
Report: -9 °C
